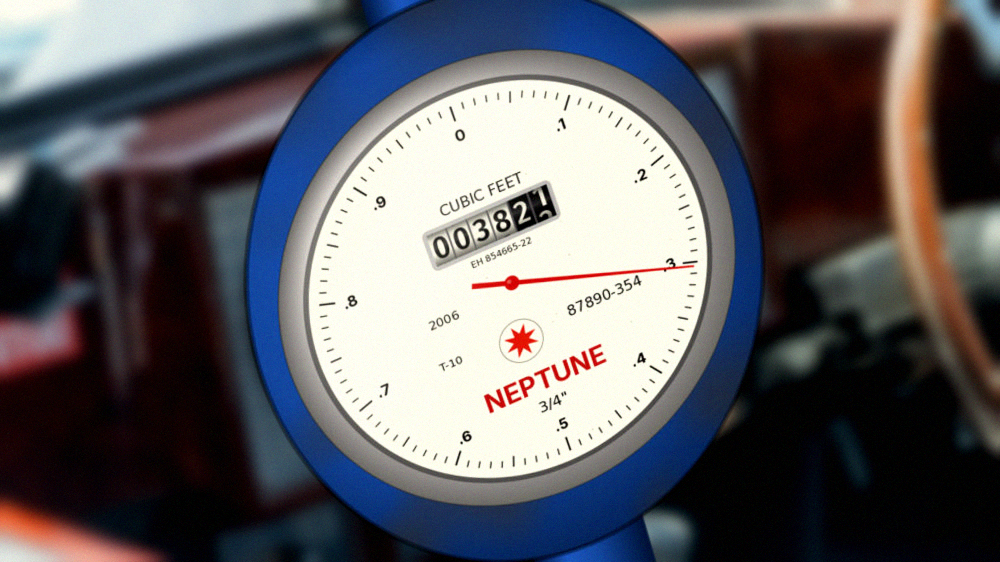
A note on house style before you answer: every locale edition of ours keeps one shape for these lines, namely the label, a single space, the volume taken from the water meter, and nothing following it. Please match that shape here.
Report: 3821.30 ft³
